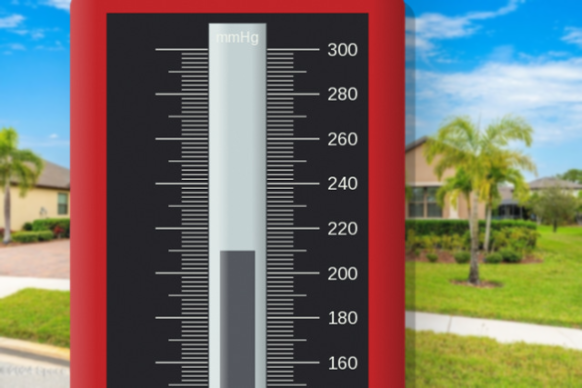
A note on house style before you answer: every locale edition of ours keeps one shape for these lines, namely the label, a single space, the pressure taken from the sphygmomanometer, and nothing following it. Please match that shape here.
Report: 210 mmHg
